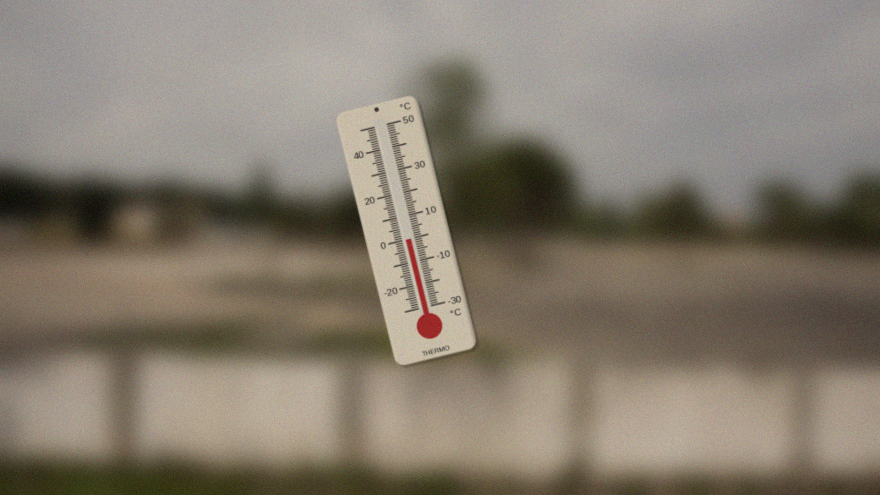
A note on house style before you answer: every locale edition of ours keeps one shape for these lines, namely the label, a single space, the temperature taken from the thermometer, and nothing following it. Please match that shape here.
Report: 0 °C
